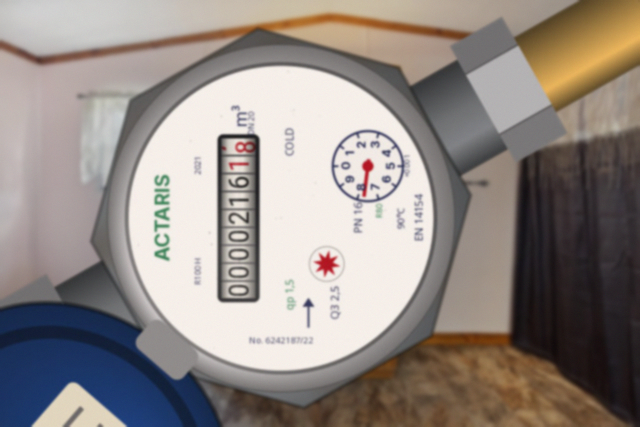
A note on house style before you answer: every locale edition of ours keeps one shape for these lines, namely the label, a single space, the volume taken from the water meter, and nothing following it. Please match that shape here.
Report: 216.177 m³
